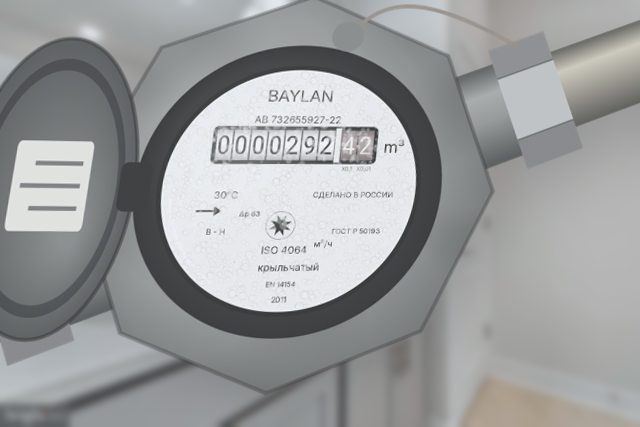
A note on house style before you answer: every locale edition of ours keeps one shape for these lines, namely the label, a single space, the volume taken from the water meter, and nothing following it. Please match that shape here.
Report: 292.42 m³
